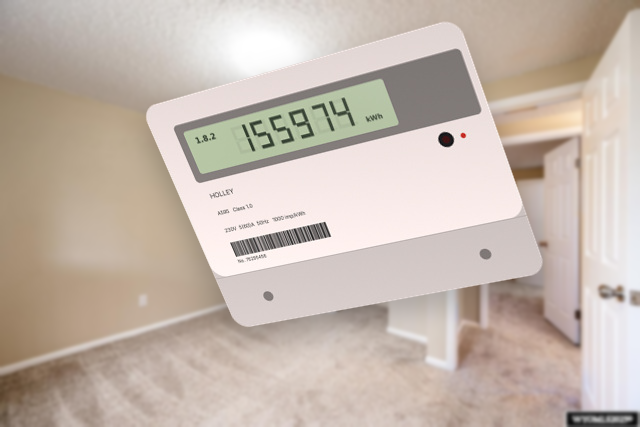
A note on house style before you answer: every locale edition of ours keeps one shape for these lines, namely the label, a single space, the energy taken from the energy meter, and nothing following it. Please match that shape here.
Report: 155974 kWh
